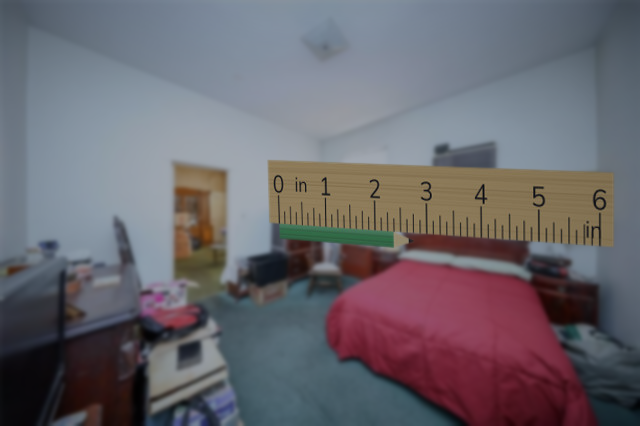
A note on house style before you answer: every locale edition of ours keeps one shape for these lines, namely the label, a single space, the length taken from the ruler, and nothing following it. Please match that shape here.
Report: 2.75 in
